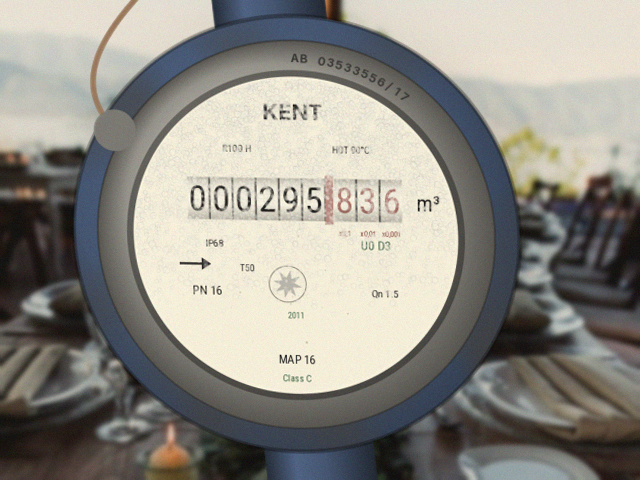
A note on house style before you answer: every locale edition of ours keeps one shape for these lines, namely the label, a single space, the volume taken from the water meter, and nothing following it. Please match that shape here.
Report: 295.836 m³
